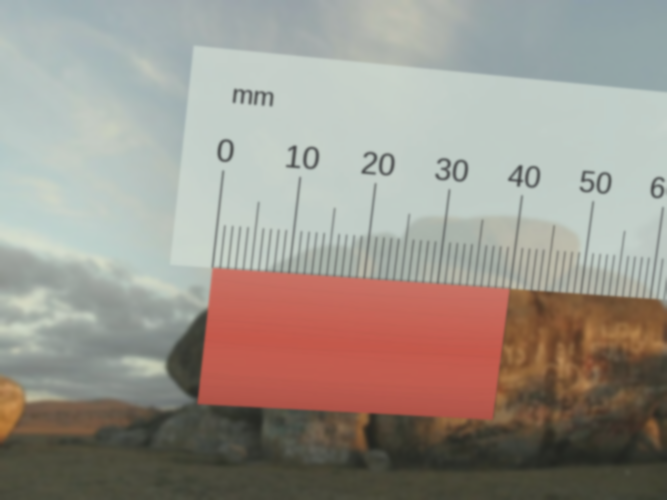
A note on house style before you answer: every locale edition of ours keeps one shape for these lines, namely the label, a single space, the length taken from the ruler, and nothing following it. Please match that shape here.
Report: 40 mm
